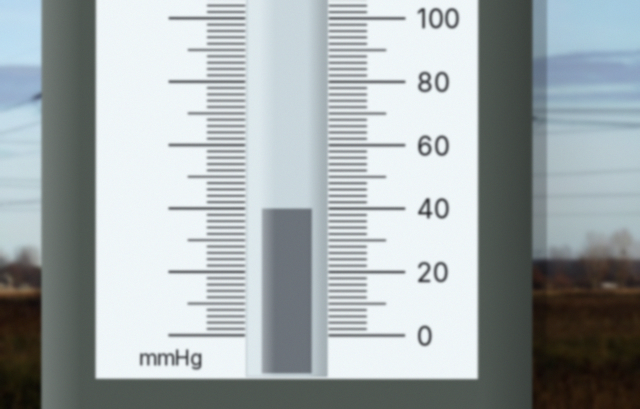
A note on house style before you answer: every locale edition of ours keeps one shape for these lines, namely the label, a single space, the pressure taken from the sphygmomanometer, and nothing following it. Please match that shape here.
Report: 40 mmHg
